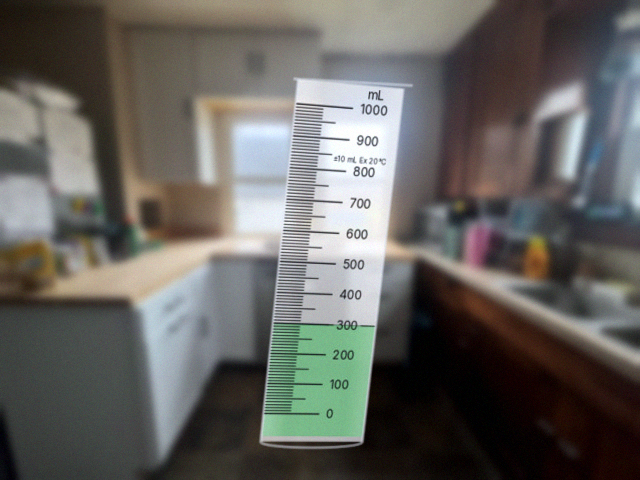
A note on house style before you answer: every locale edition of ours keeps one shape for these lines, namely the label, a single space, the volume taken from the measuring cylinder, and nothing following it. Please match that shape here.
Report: 300 mL
